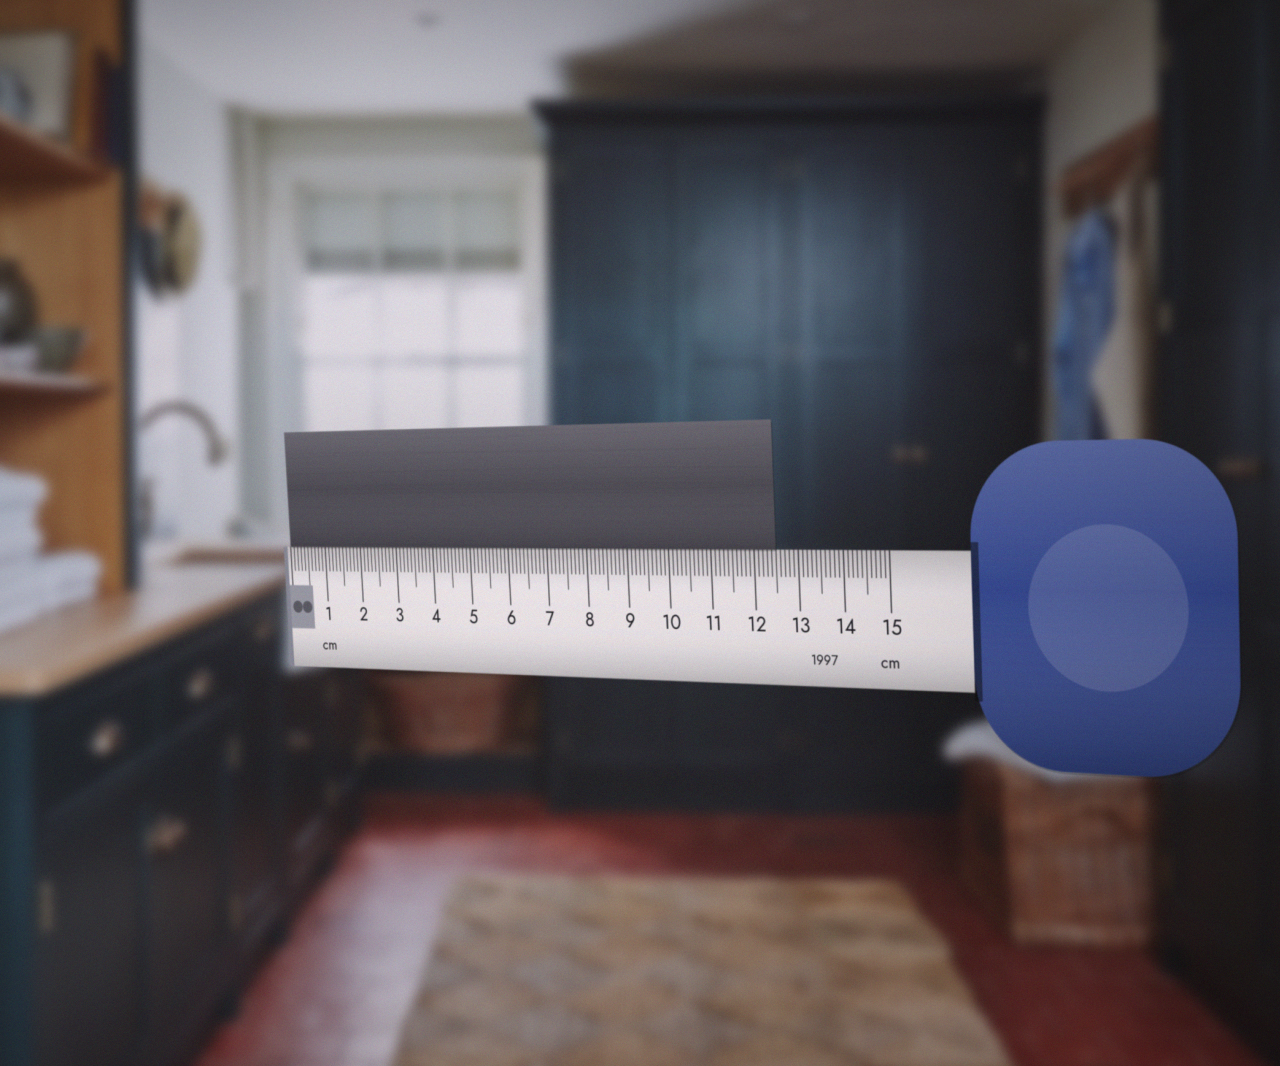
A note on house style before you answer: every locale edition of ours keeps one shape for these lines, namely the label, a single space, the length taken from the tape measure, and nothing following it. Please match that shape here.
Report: 12.5 cm
